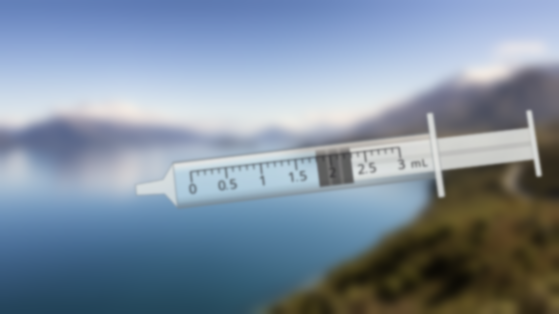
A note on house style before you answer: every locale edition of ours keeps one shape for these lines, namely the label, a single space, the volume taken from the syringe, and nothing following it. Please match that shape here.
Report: 1.8 mL
